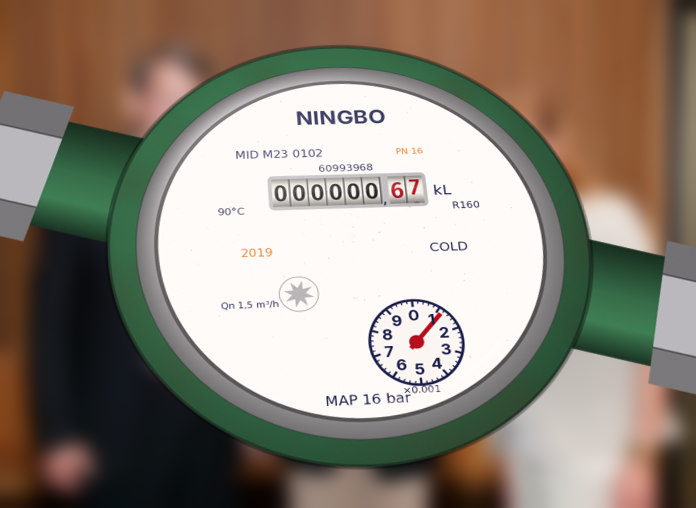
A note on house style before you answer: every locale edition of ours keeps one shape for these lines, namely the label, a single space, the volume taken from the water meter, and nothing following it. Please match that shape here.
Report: 0.671 kL
